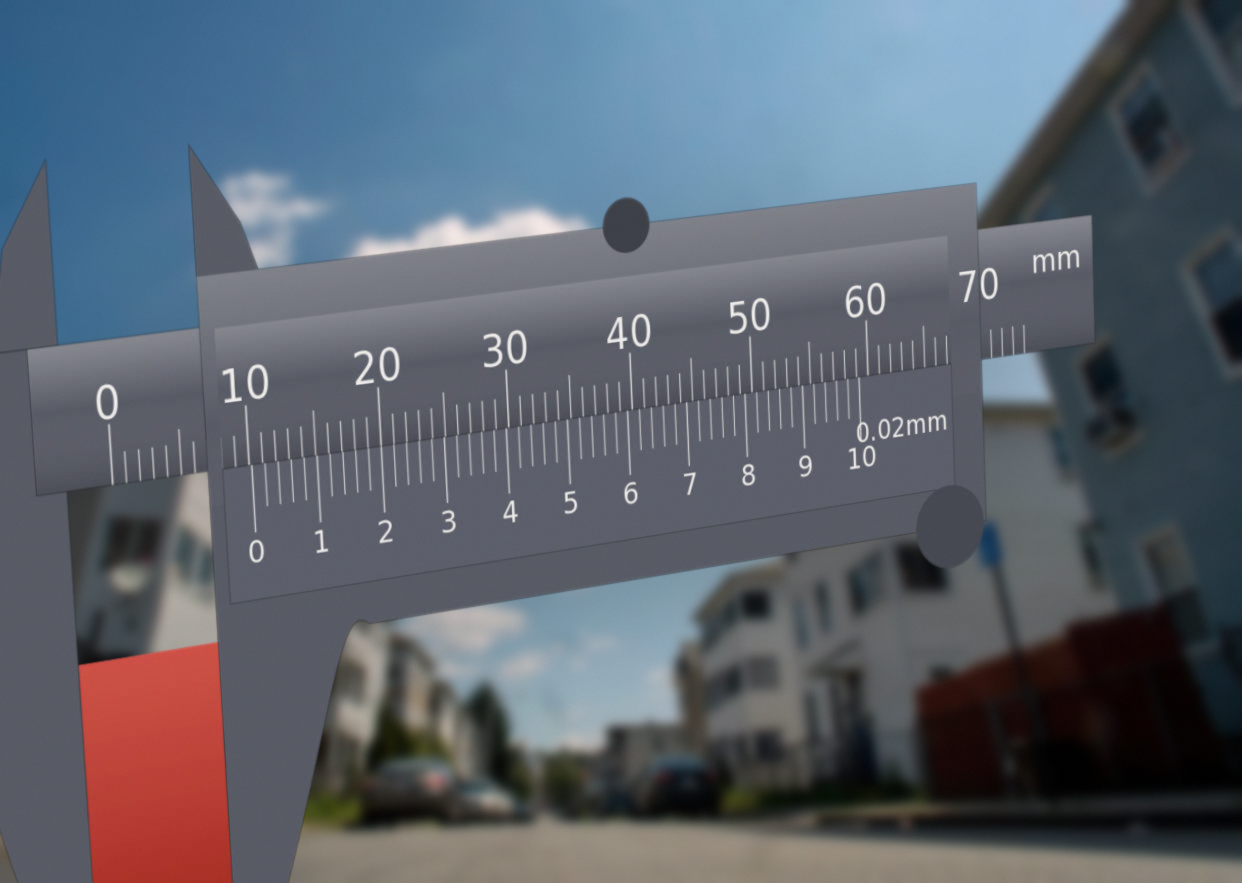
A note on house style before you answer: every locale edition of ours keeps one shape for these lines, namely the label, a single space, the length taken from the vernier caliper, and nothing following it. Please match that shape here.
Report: 10.2 mm
